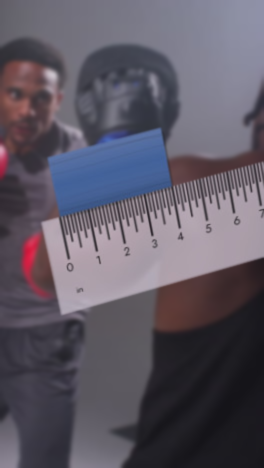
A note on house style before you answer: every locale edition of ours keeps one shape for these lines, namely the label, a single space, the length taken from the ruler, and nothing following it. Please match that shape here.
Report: 4 in
